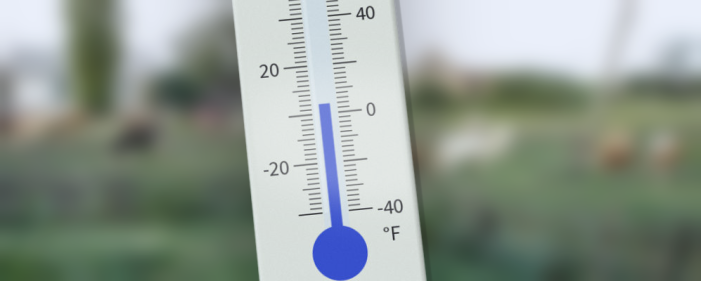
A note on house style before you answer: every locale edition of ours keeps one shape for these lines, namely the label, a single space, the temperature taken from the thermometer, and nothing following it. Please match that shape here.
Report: 4 °F
